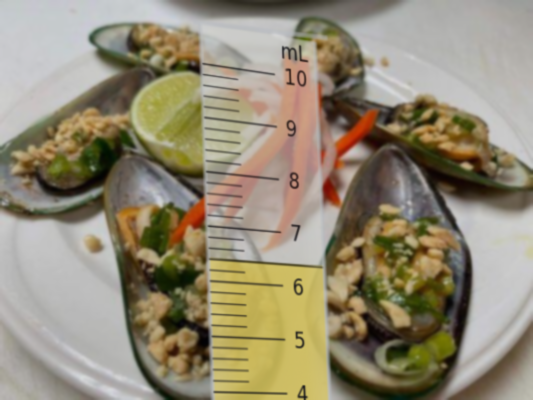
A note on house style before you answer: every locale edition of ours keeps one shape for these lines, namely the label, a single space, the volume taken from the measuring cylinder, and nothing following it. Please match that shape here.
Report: 6.4 mL
